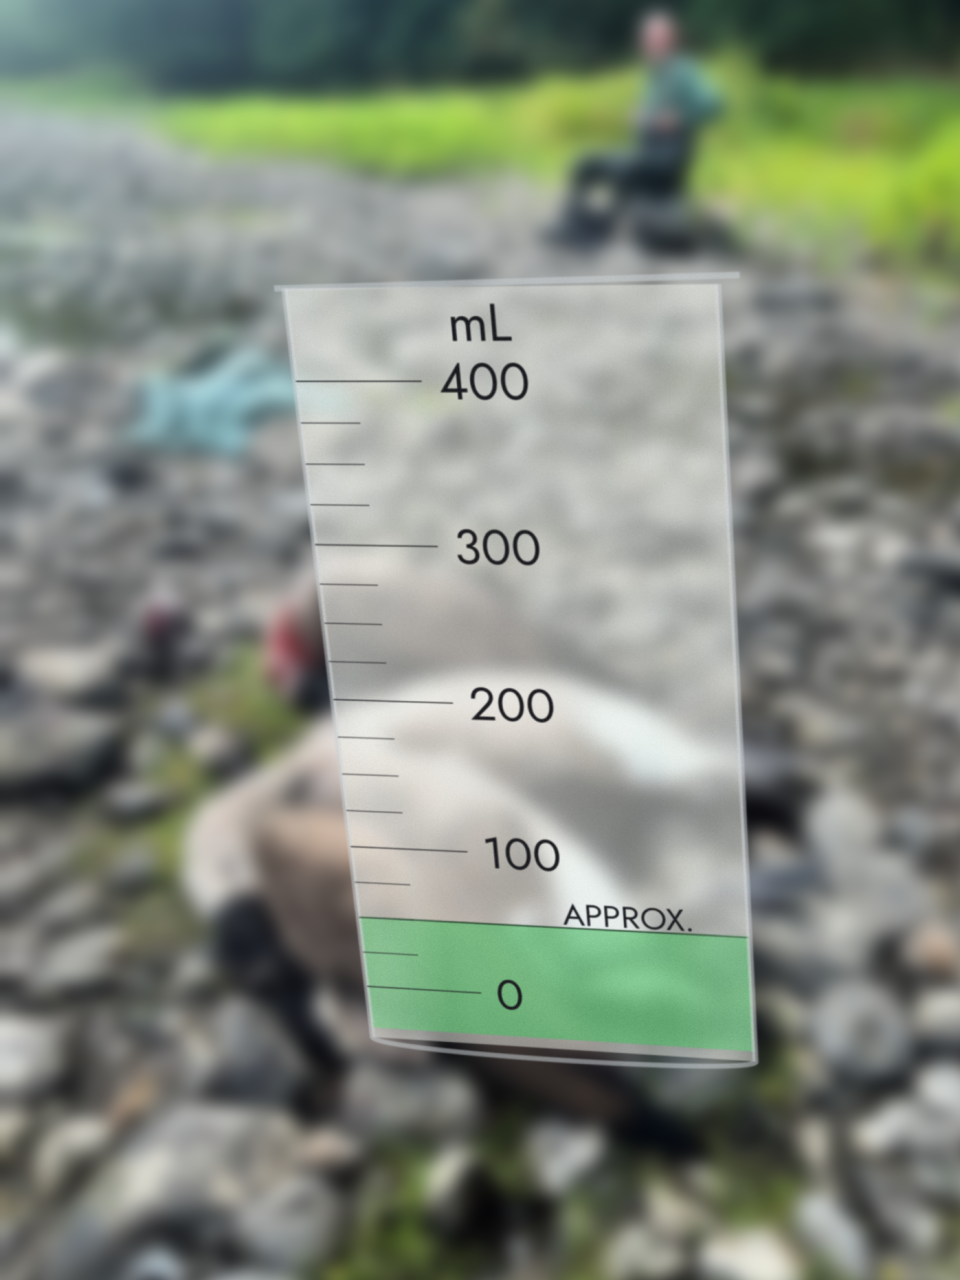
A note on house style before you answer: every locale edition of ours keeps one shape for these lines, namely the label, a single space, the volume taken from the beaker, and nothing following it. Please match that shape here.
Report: 50 mL
